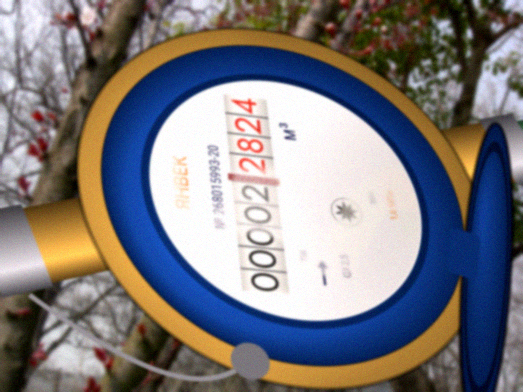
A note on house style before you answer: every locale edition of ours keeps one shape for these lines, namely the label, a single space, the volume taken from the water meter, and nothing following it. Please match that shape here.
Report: 2.2824 m³
